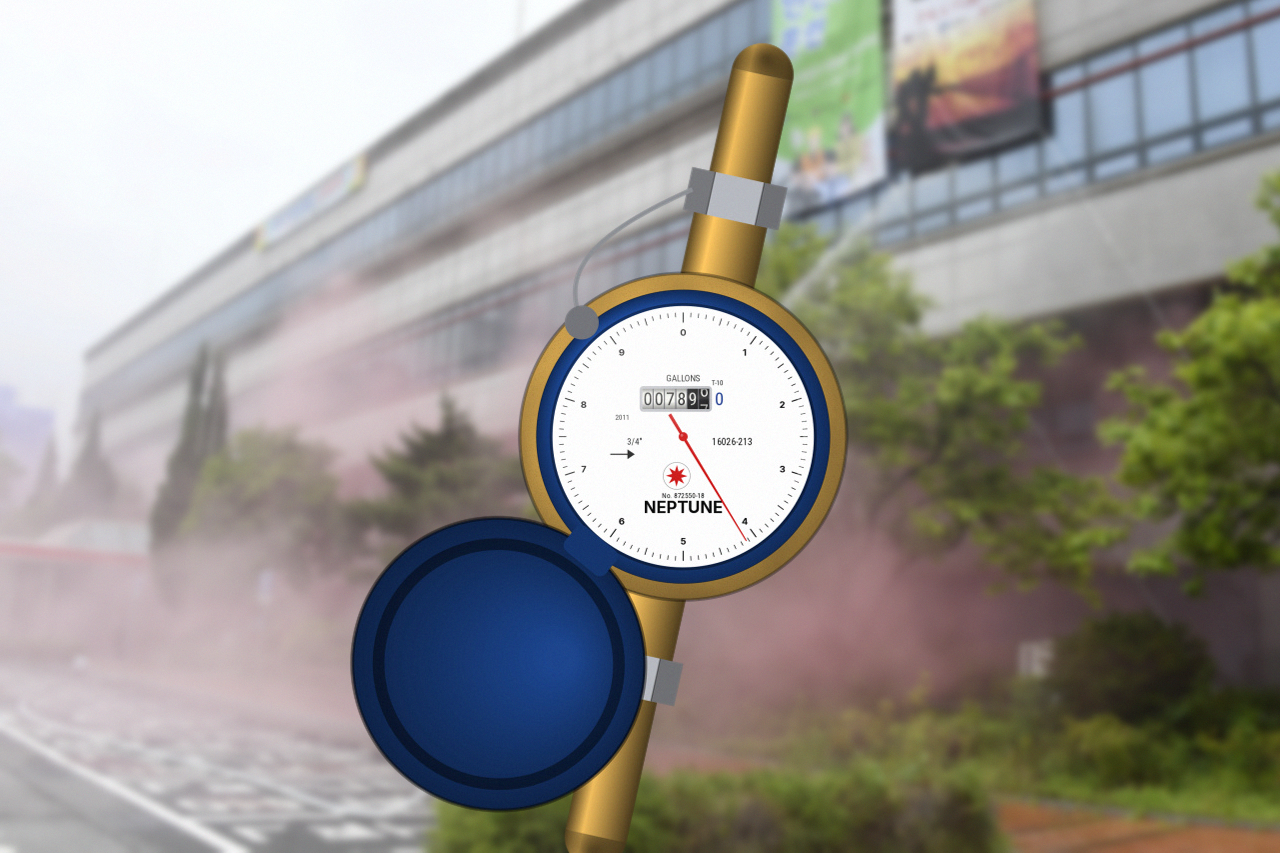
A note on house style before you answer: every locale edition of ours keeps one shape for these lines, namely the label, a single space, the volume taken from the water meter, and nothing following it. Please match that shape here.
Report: 78964.1 gal
